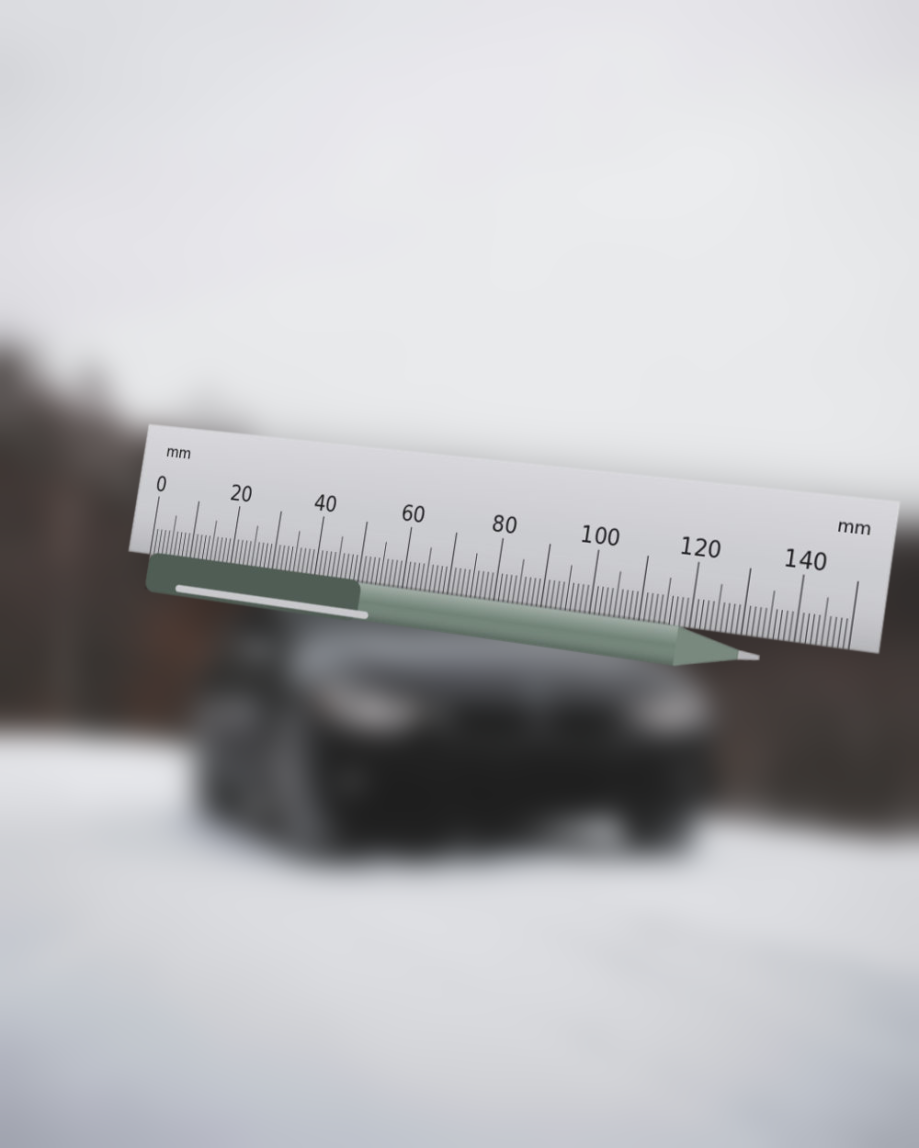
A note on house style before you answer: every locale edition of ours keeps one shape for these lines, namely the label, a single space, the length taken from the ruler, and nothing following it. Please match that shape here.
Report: 134 mm
